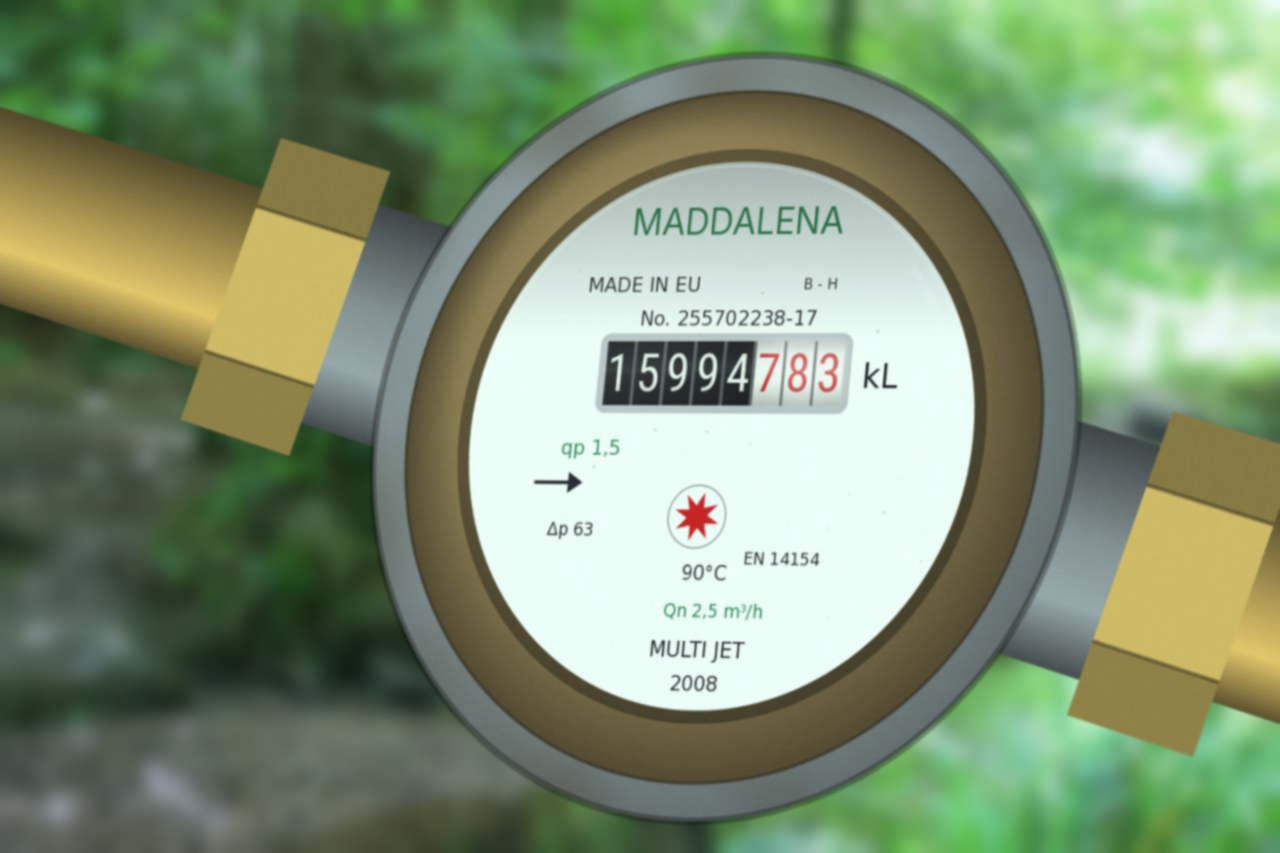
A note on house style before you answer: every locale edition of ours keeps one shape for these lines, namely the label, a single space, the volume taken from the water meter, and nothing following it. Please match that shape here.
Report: 15994.783 kL
